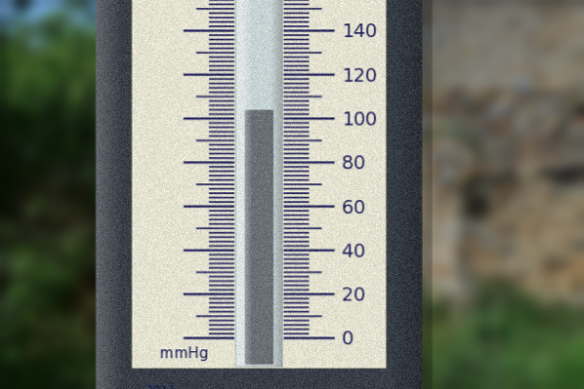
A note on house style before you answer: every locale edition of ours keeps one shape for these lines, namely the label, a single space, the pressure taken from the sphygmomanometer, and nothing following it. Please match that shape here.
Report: 104 mmHg
